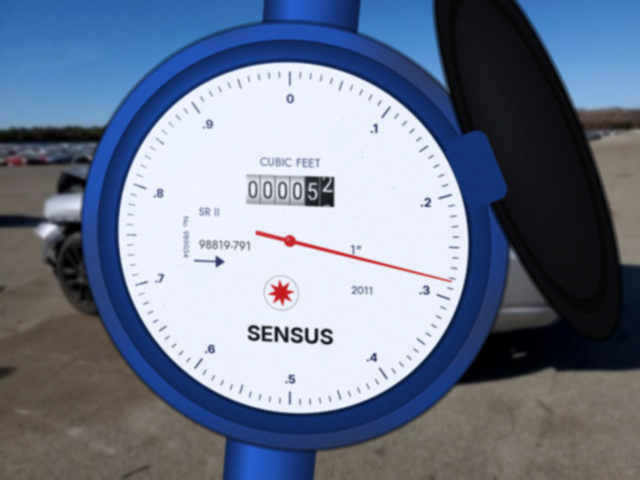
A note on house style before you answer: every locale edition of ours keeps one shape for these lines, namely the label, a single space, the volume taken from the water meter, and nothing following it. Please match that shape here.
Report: 52.28 ft³
